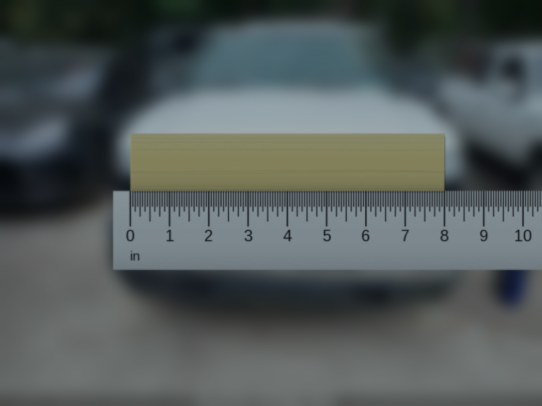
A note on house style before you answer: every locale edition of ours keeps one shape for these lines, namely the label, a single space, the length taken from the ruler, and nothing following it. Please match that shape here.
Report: 8 in
